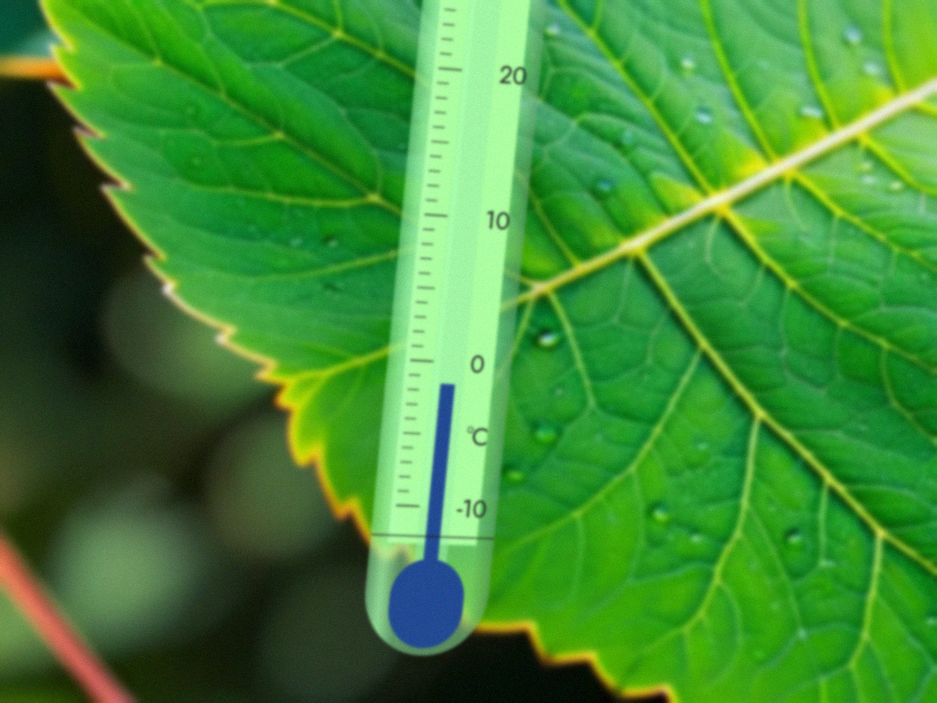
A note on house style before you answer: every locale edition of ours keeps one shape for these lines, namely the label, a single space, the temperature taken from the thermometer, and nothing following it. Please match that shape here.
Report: -1.5 °C
